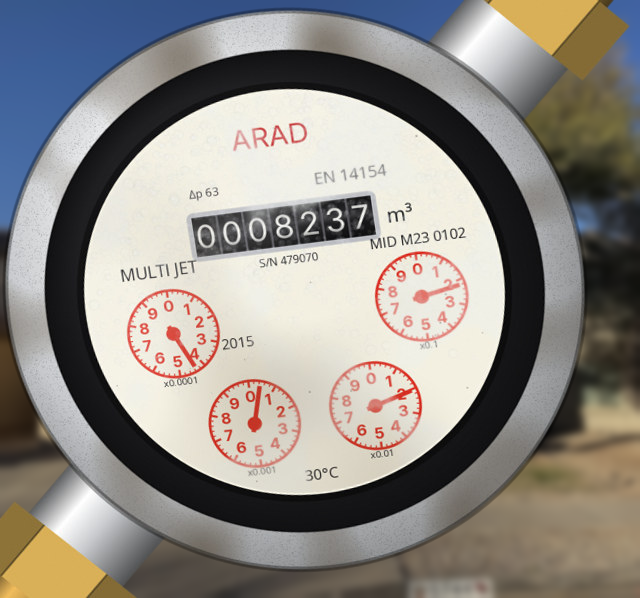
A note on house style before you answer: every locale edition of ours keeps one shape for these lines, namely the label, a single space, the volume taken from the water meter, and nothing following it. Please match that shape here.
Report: 8237.2204 m³
